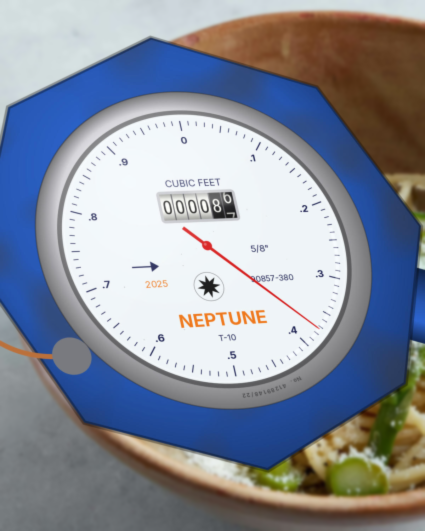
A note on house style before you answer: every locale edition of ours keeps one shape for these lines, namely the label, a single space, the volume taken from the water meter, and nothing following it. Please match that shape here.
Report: 86.37 ft³
